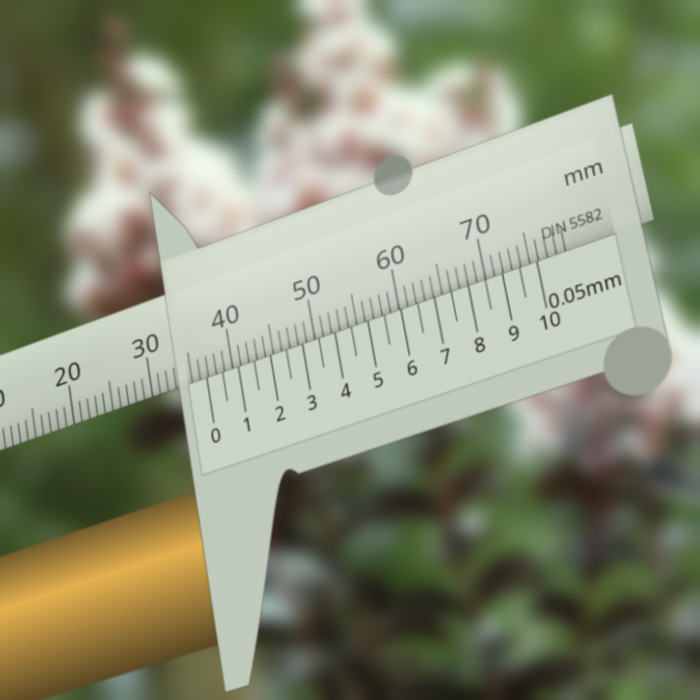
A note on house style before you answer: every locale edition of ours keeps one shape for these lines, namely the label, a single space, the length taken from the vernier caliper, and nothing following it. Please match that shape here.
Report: 36.8 mm
